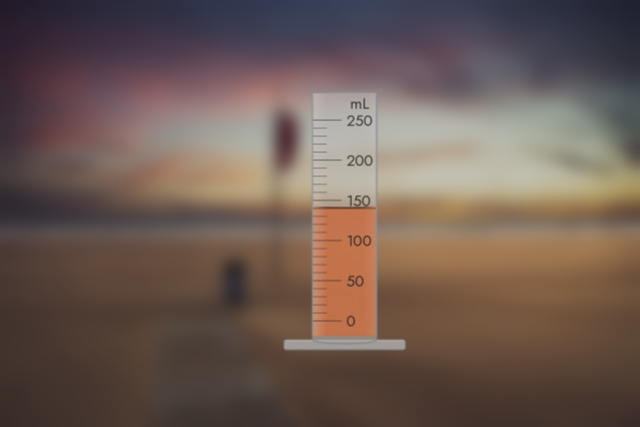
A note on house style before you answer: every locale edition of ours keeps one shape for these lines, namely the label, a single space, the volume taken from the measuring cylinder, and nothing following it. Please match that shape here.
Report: 140 mL
